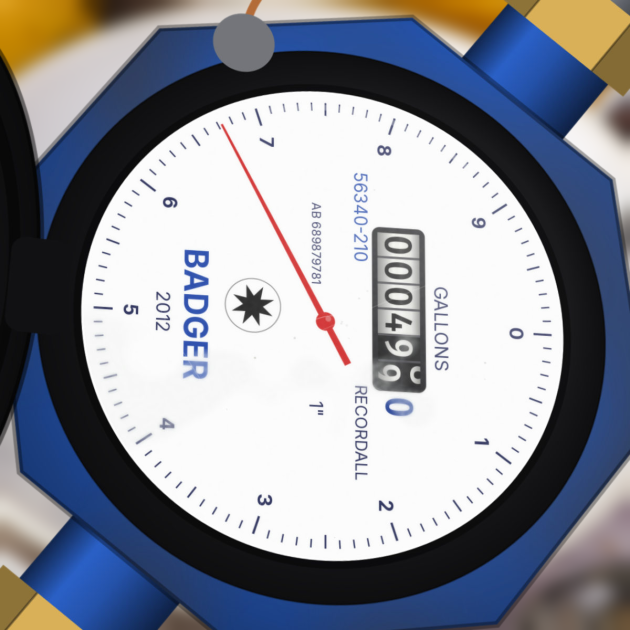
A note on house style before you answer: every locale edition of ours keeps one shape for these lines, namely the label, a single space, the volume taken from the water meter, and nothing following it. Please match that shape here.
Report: 4986.7 gal
